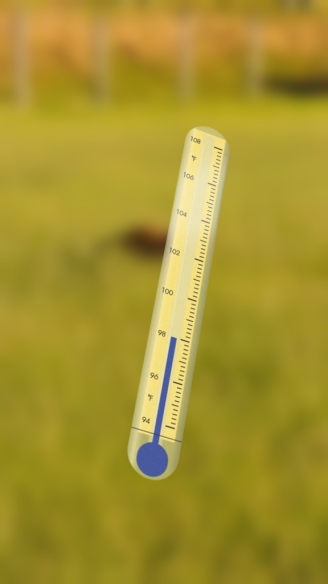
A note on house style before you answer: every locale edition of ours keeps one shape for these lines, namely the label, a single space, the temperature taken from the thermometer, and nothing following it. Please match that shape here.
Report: 98 °F
